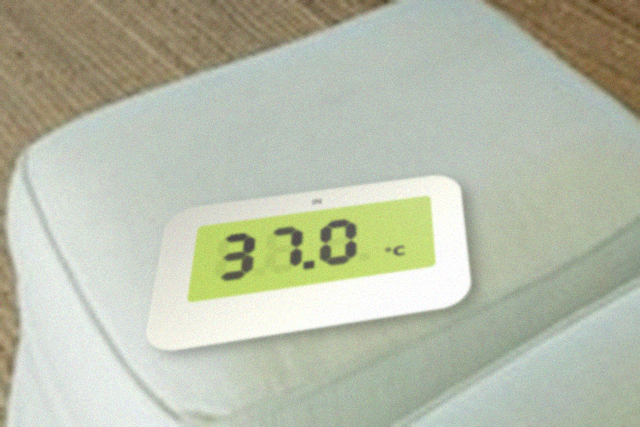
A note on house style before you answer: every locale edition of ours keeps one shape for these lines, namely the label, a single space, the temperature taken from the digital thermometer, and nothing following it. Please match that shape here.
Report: 37.0 °C
